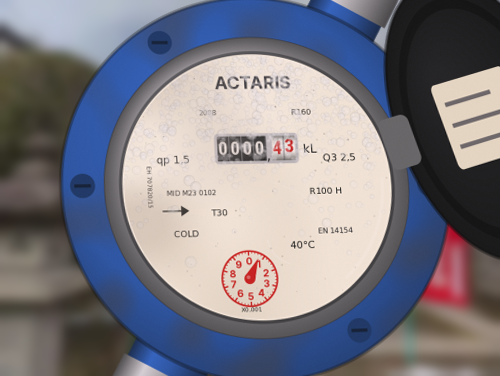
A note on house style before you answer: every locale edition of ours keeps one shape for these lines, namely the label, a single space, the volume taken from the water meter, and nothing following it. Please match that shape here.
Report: 0.430 kL
